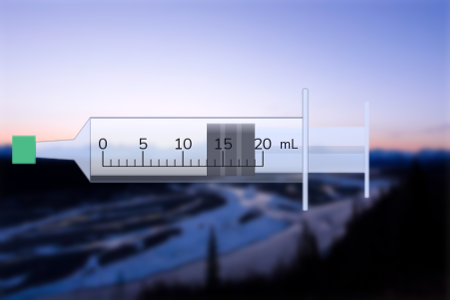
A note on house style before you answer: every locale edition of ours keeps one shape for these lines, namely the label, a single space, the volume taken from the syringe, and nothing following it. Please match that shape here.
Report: 13 mL
